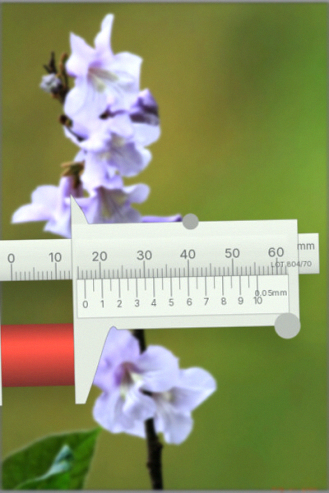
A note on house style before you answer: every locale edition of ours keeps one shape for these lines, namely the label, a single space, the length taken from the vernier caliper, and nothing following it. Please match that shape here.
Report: 16.5 mm
